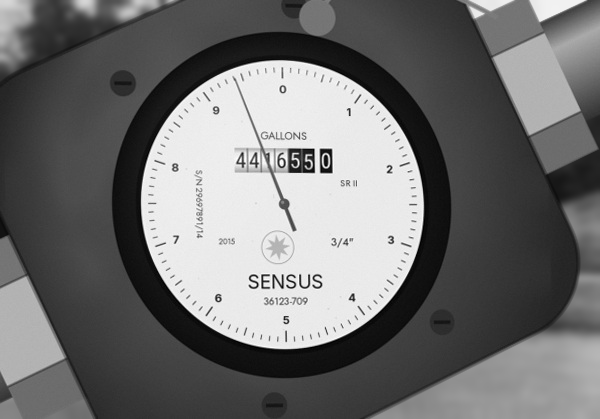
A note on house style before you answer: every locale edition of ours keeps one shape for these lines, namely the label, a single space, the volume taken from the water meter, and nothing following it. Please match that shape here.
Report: 4416549.4 gal
